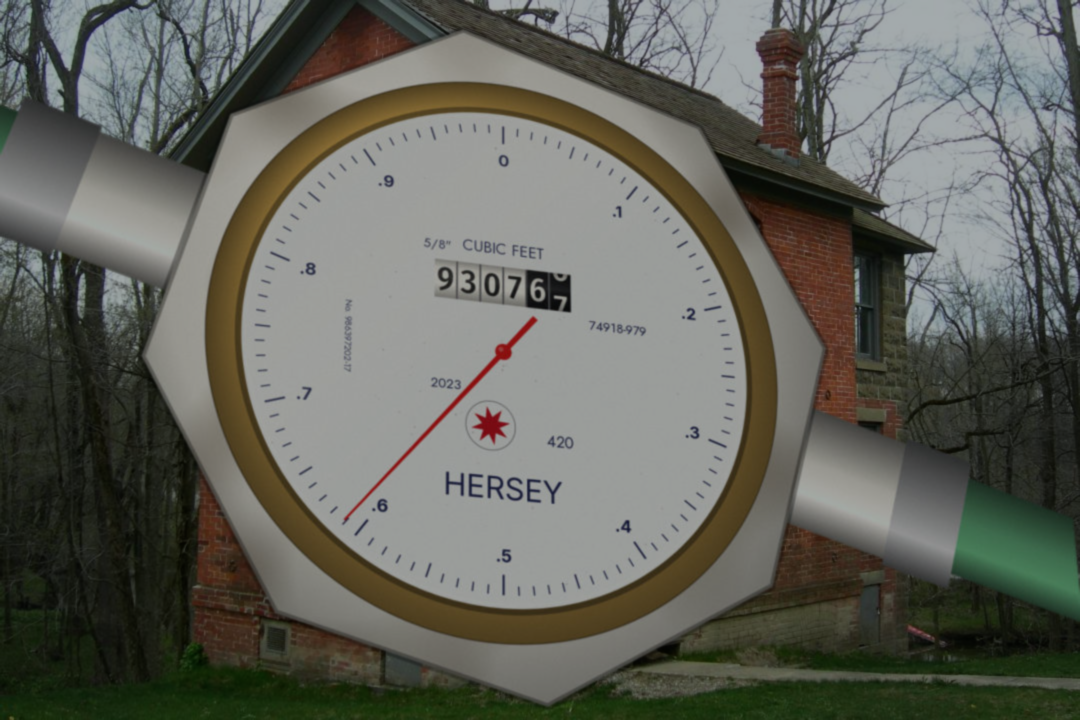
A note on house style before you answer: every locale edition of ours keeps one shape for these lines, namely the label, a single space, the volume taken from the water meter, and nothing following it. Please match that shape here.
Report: 930766.61 ft³
